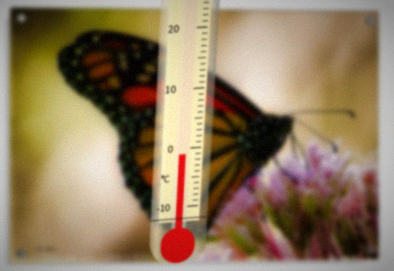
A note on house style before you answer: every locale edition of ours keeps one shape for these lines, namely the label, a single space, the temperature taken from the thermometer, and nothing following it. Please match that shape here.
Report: -1 °C
